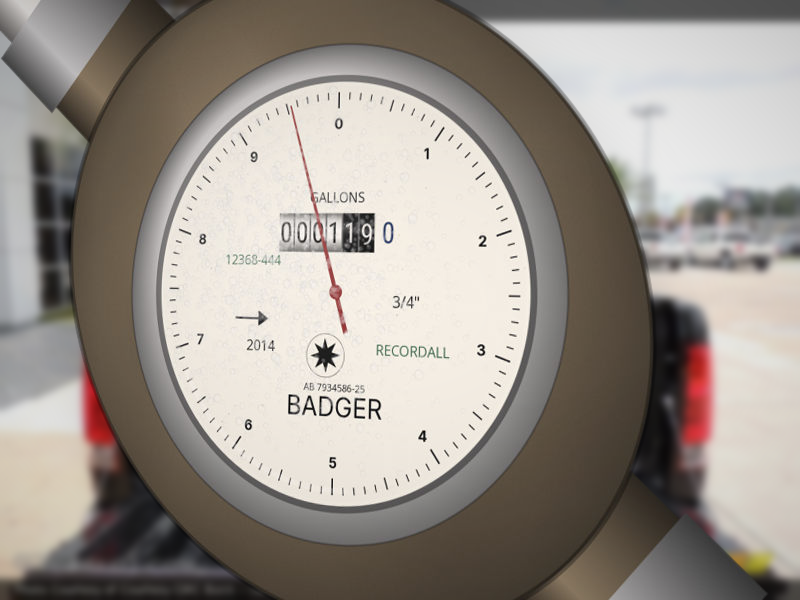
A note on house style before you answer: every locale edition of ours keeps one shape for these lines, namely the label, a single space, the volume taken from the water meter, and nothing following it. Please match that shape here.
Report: 1189.5 gal
